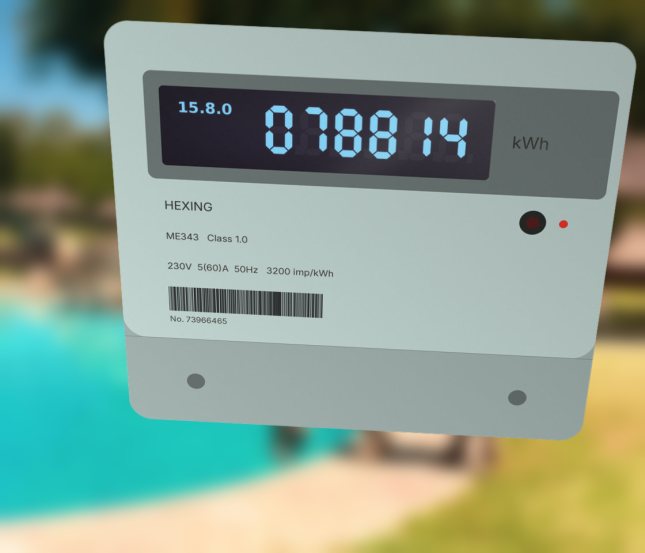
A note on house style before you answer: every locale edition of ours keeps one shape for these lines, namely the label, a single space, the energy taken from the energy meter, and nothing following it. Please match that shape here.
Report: 78814 kWh
